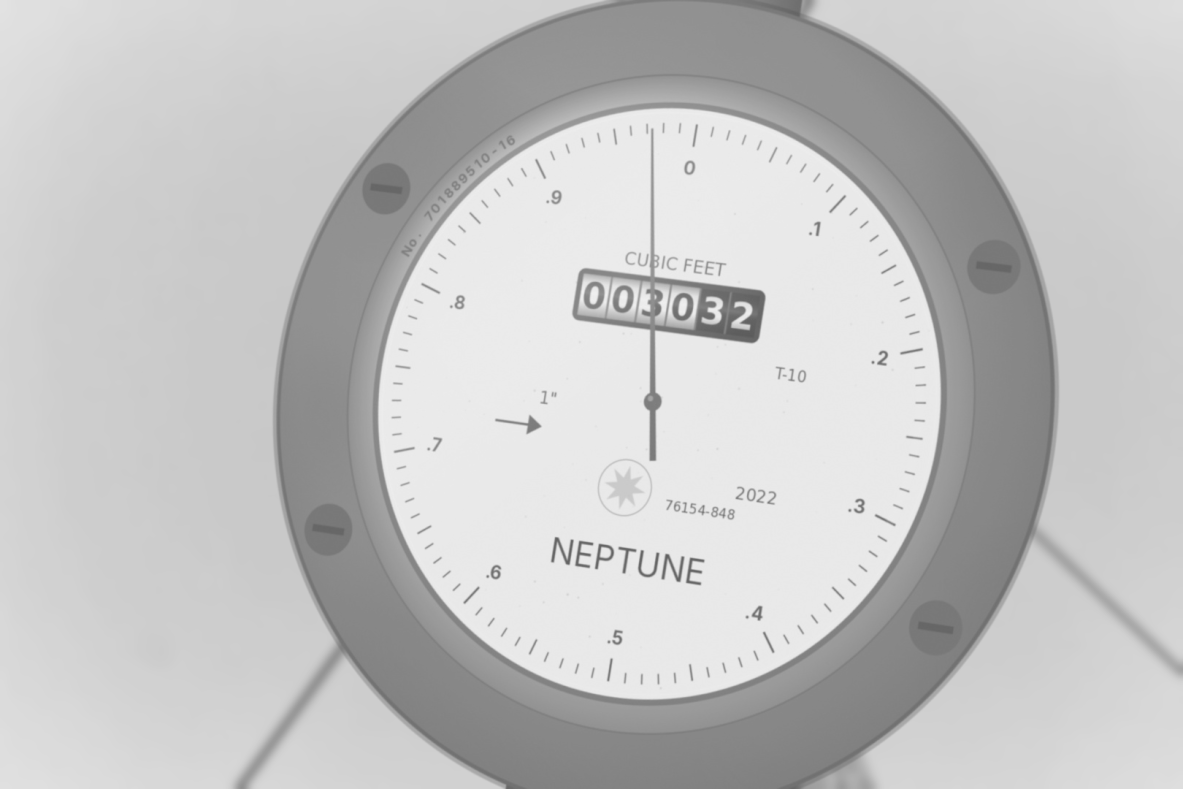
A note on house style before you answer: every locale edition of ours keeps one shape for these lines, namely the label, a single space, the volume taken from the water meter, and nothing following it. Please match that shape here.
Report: 3031.97 ft³
